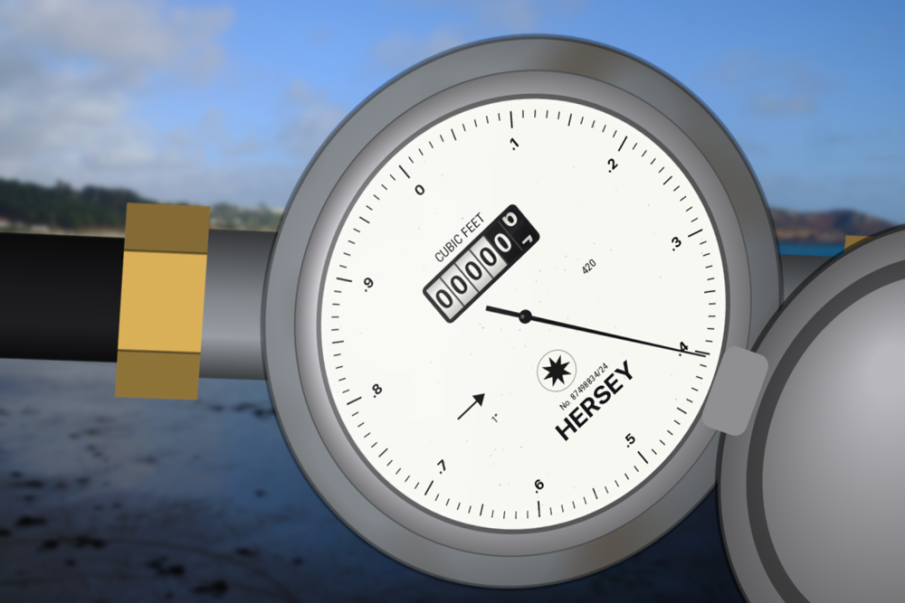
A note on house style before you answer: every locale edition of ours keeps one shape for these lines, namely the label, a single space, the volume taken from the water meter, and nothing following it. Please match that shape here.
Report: 6.40 ft³
